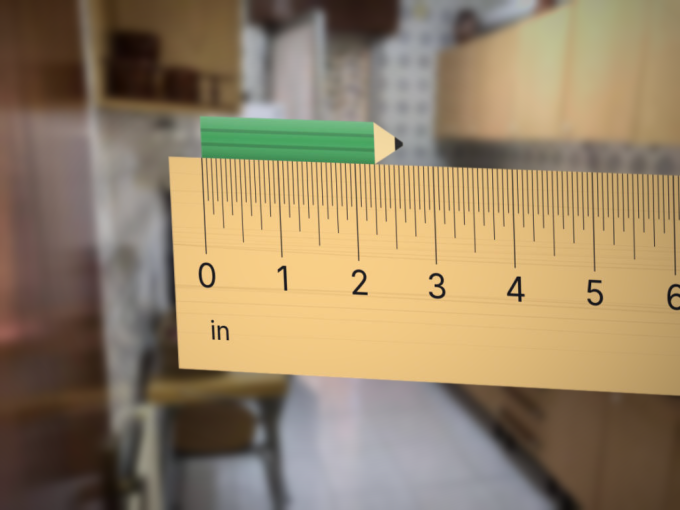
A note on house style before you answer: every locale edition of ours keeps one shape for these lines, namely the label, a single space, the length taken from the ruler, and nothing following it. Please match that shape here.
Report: 2.625 in
